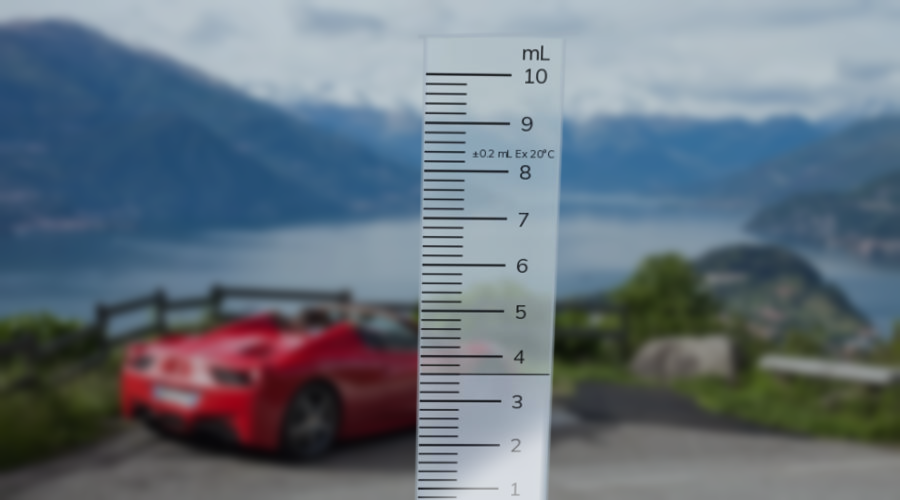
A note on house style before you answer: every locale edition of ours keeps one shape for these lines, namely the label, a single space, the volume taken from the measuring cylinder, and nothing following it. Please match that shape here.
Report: 3.6 mL
